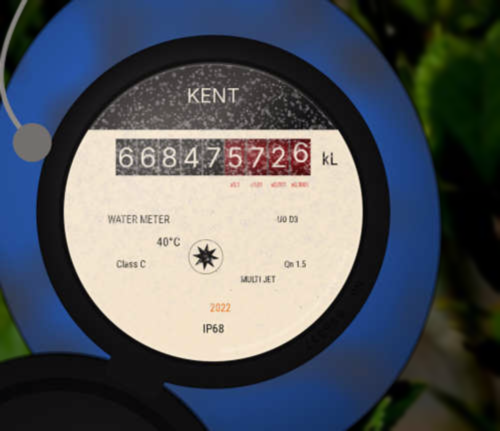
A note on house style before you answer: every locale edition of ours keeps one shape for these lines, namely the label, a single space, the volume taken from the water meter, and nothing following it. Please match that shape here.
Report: 66847.5726 kL
